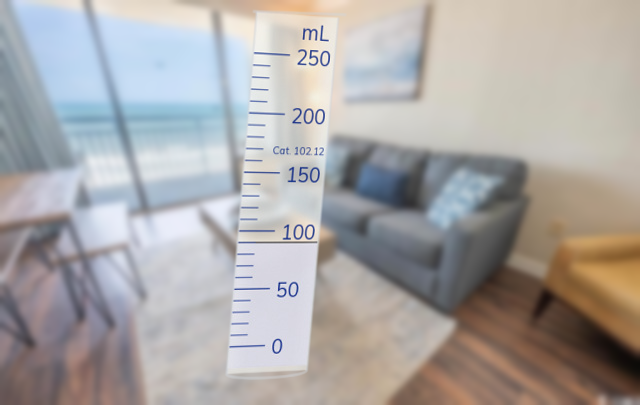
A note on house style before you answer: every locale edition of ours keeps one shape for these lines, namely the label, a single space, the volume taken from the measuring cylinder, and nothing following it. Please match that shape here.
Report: 90 mL
